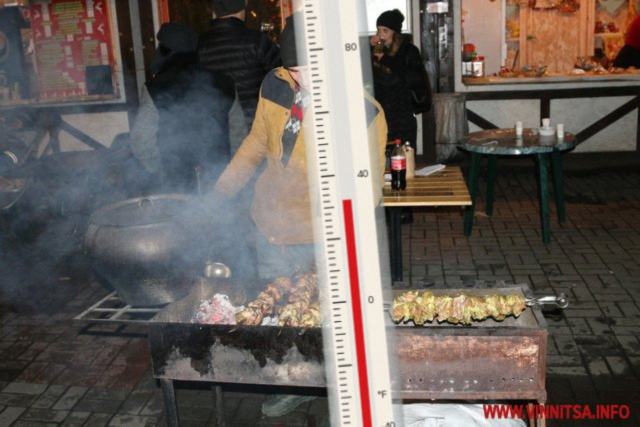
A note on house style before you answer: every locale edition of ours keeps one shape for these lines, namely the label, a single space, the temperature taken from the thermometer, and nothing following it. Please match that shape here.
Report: 32 °F
